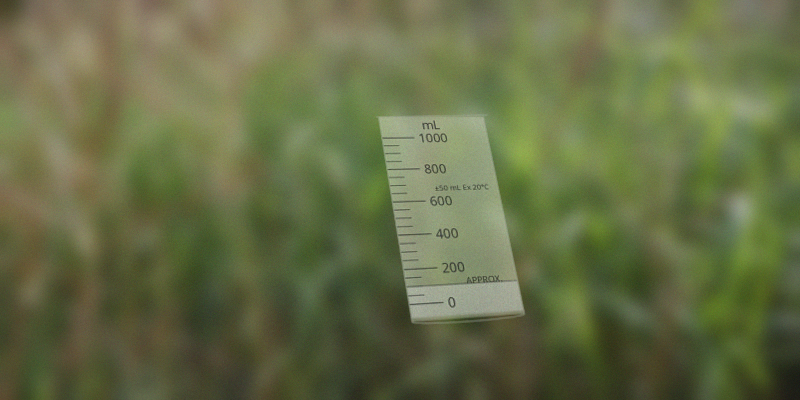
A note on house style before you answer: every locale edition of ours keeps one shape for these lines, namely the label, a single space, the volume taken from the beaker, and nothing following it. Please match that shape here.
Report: 100 mL
